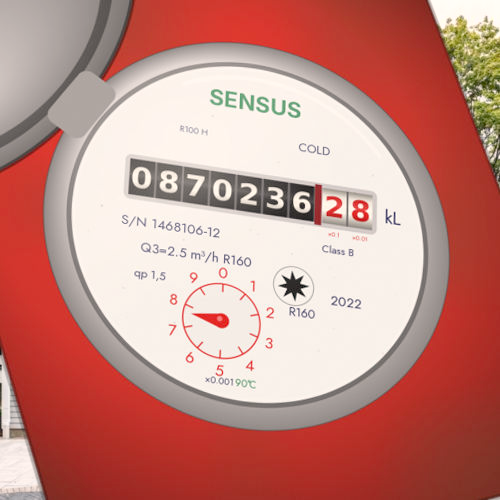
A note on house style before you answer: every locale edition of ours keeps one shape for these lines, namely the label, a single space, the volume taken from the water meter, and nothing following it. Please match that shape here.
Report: 870236.287 kL
